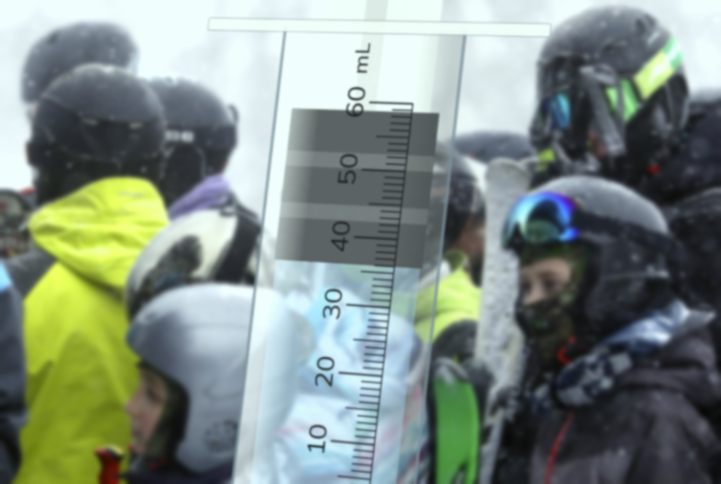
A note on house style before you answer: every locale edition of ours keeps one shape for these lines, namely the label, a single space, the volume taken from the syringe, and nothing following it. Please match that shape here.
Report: 36 mL
